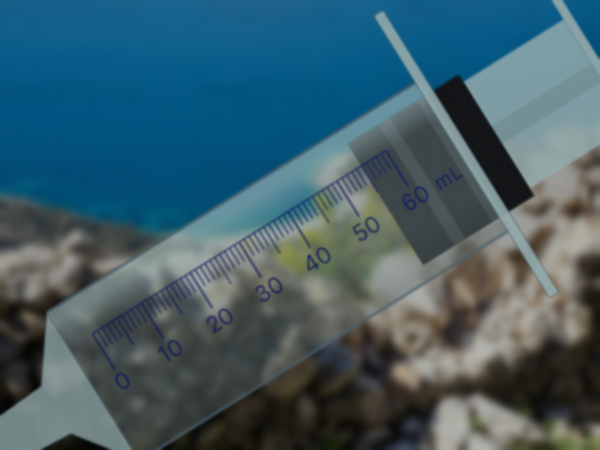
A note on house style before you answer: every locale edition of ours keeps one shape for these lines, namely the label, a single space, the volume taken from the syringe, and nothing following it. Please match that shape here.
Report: 55 mL
